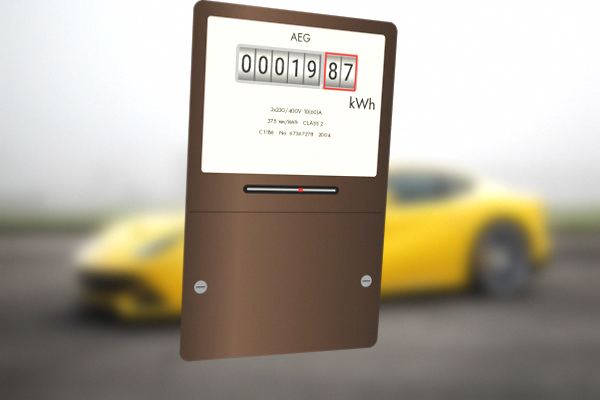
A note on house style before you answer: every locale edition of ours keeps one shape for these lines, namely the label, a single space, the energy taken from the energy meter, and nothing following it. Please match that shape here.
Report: 19.87 kWh
